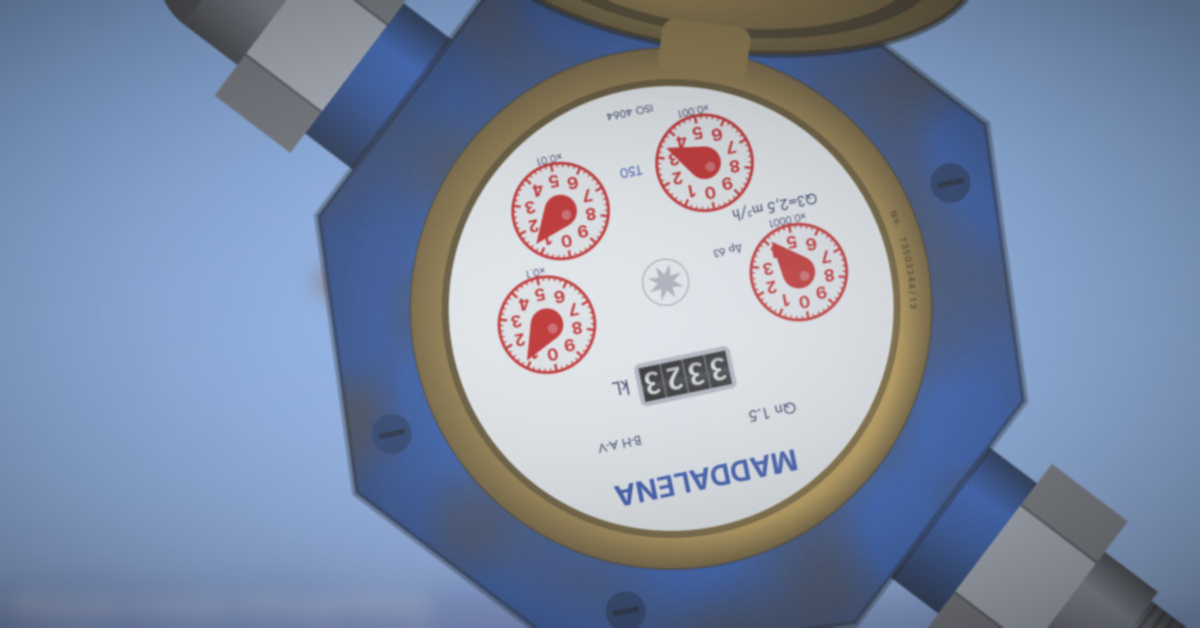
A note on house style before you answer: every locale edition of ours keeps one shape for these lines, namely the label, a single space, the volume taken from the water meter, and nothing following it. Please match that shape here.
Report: 3323.1134 kL
